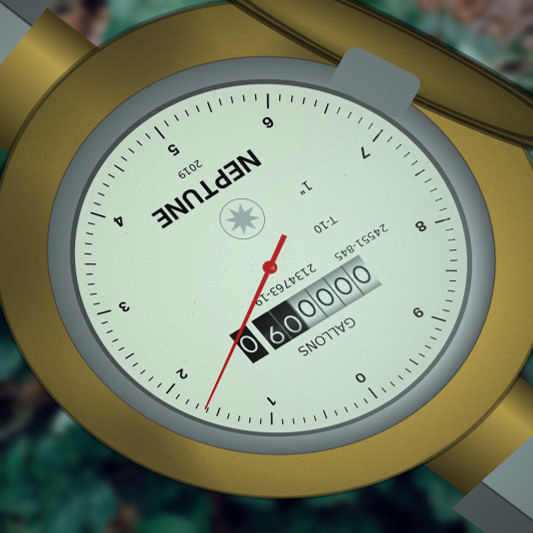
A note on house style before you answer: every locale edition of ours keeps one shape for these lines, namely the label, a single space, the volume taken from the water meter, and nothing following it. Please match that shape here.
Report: 91.6 gal
